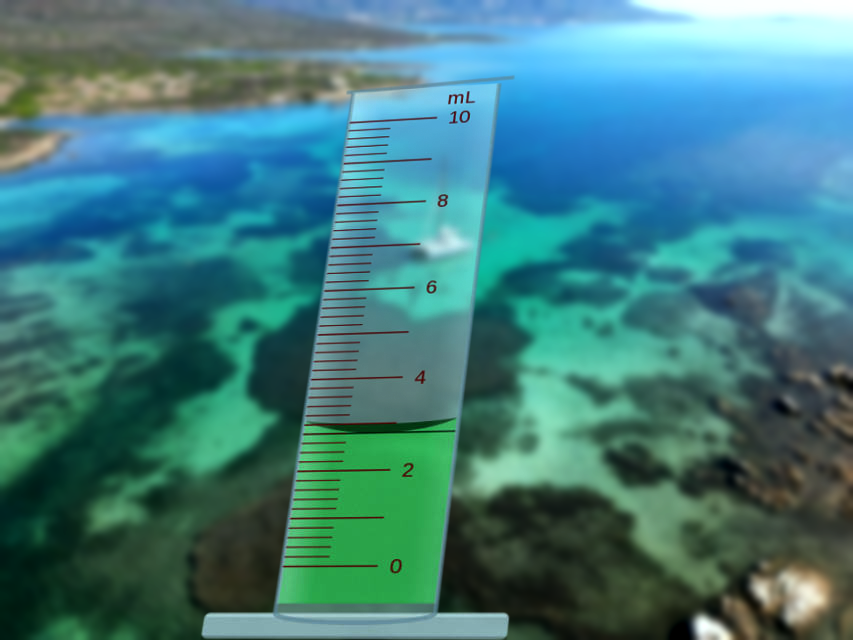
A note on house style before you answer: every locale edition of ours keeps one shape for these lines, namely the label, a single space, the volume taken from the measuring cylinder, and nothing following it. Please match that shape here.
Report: 2.8 mL
